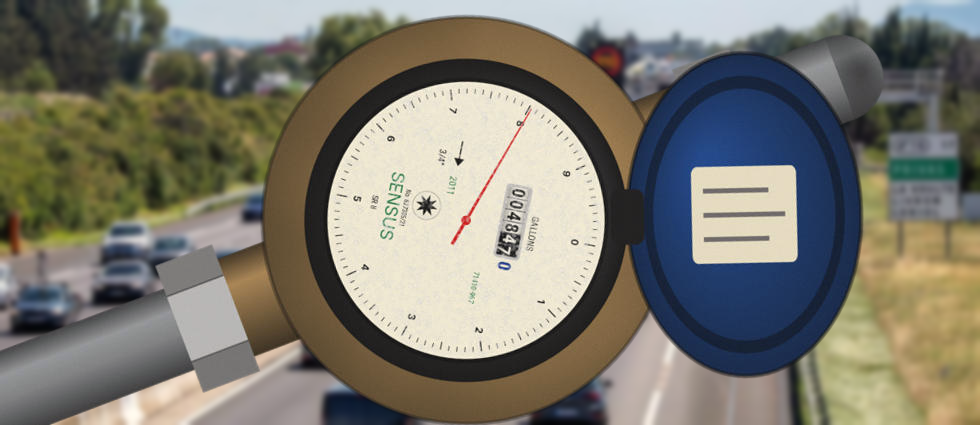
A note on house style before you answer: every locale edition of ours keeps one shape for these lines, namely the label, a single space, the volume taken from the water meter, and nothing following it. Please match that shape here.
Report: 48468.0 gal
